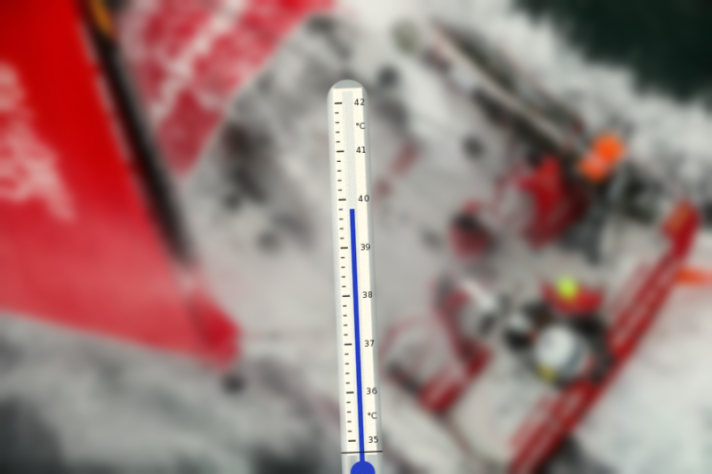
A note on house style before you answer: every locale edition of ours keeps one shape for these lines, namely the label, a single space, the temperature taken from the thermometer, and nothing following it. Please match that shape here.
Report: 39.8 °C
